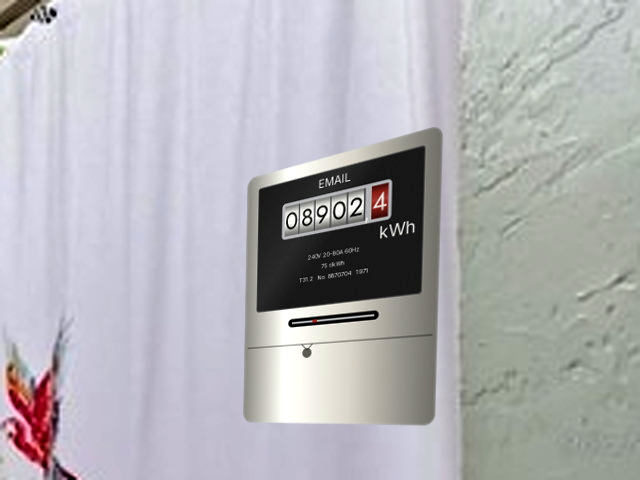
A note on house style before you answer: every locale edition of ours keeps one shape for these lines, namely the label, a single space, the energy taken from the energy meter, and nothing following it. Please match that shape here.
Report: 8902.4 kWh
